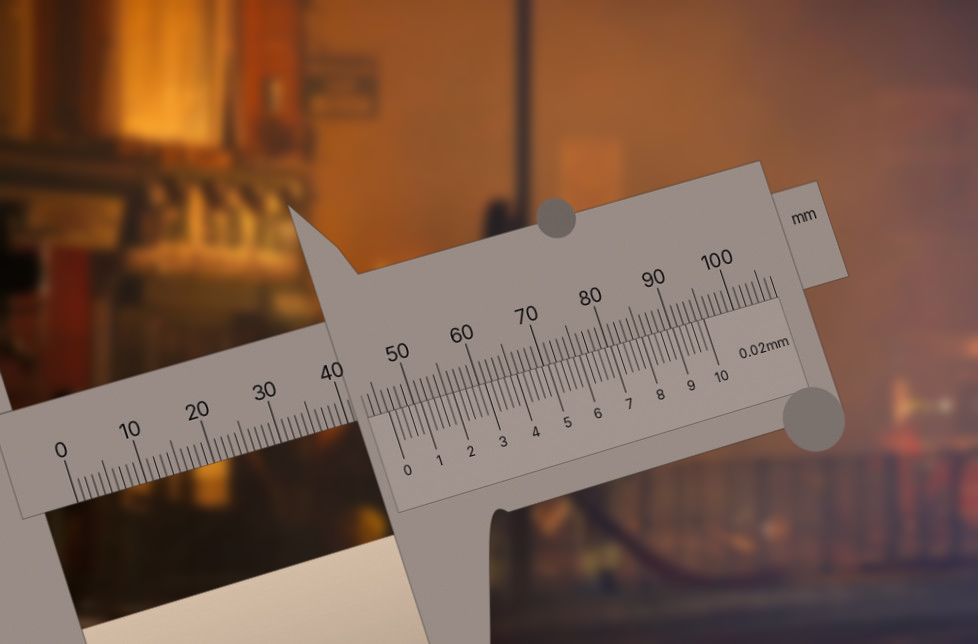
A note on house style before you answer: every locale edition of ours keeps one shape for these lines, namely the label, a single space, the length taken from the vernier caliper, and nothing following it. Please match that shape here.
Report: 46.2 mm
